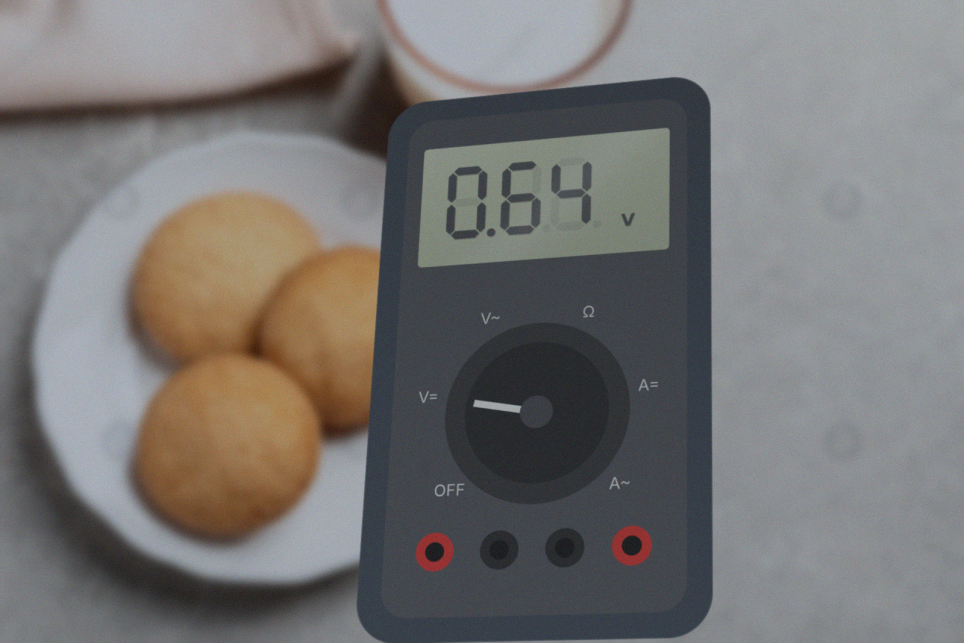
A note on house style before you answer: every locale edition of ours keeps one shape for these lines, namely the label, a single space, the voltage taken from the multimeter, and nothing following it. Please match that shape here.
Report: 0.64 V
